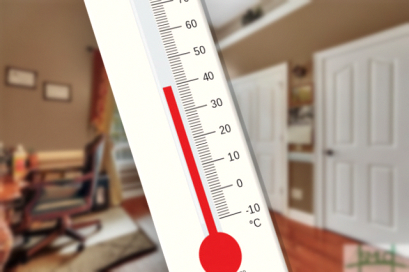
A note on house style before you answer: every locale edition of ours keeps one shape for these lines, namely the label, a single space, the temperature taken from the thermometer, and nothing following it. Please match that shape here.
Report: 40 °C
